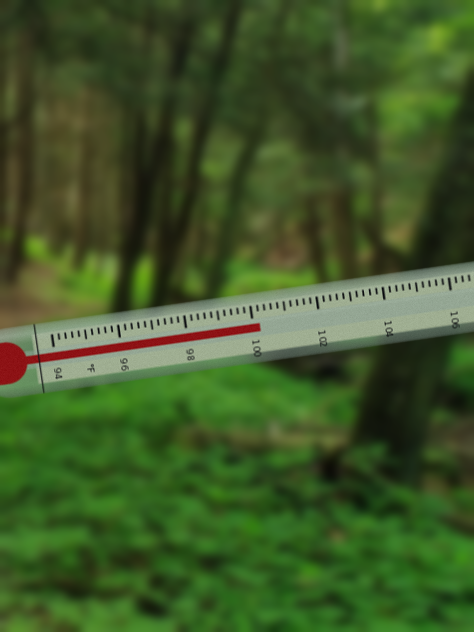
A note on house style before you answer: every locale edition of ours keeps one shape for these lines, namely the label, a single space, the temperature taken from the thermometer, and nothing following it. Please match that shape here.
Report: 100.2 °F
